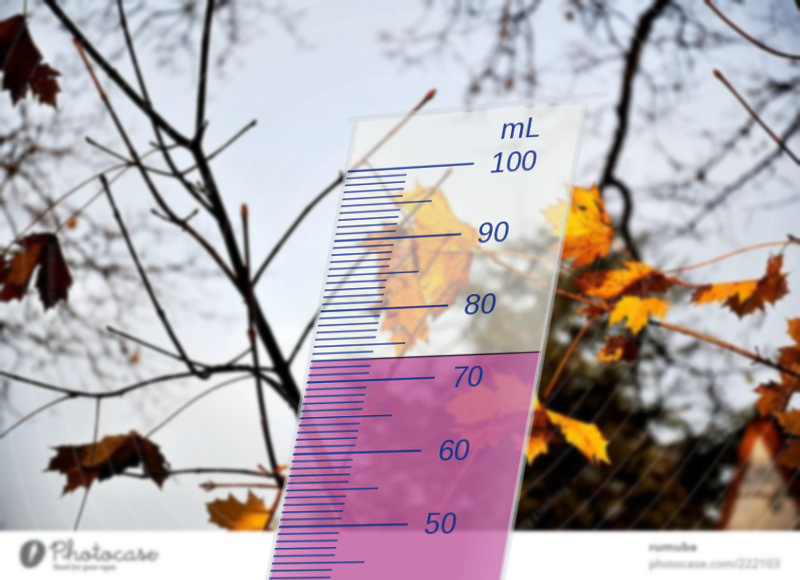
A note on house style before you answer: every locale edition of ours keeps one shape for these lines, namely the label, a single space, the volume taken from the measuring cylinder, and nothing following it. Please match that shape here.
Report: 73 mL
